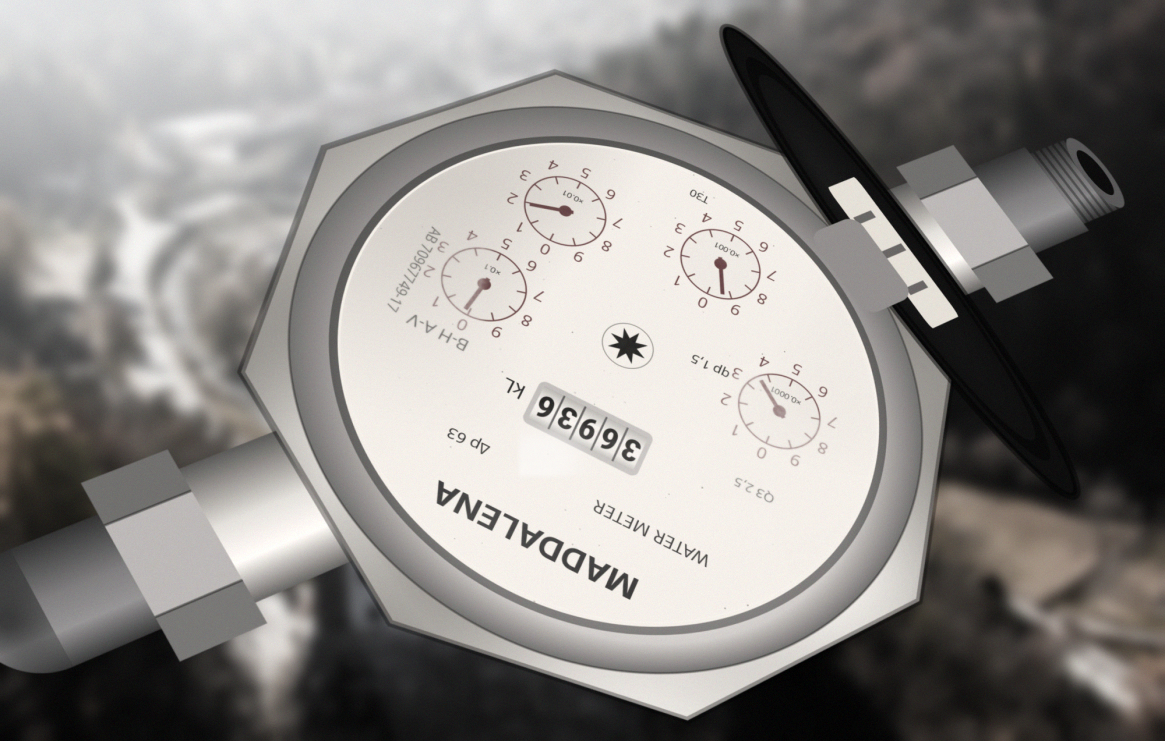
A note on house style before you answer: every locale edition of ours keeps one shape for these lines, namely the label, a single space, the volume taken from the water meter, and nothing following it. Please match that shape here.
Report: 36936.0193 kL
